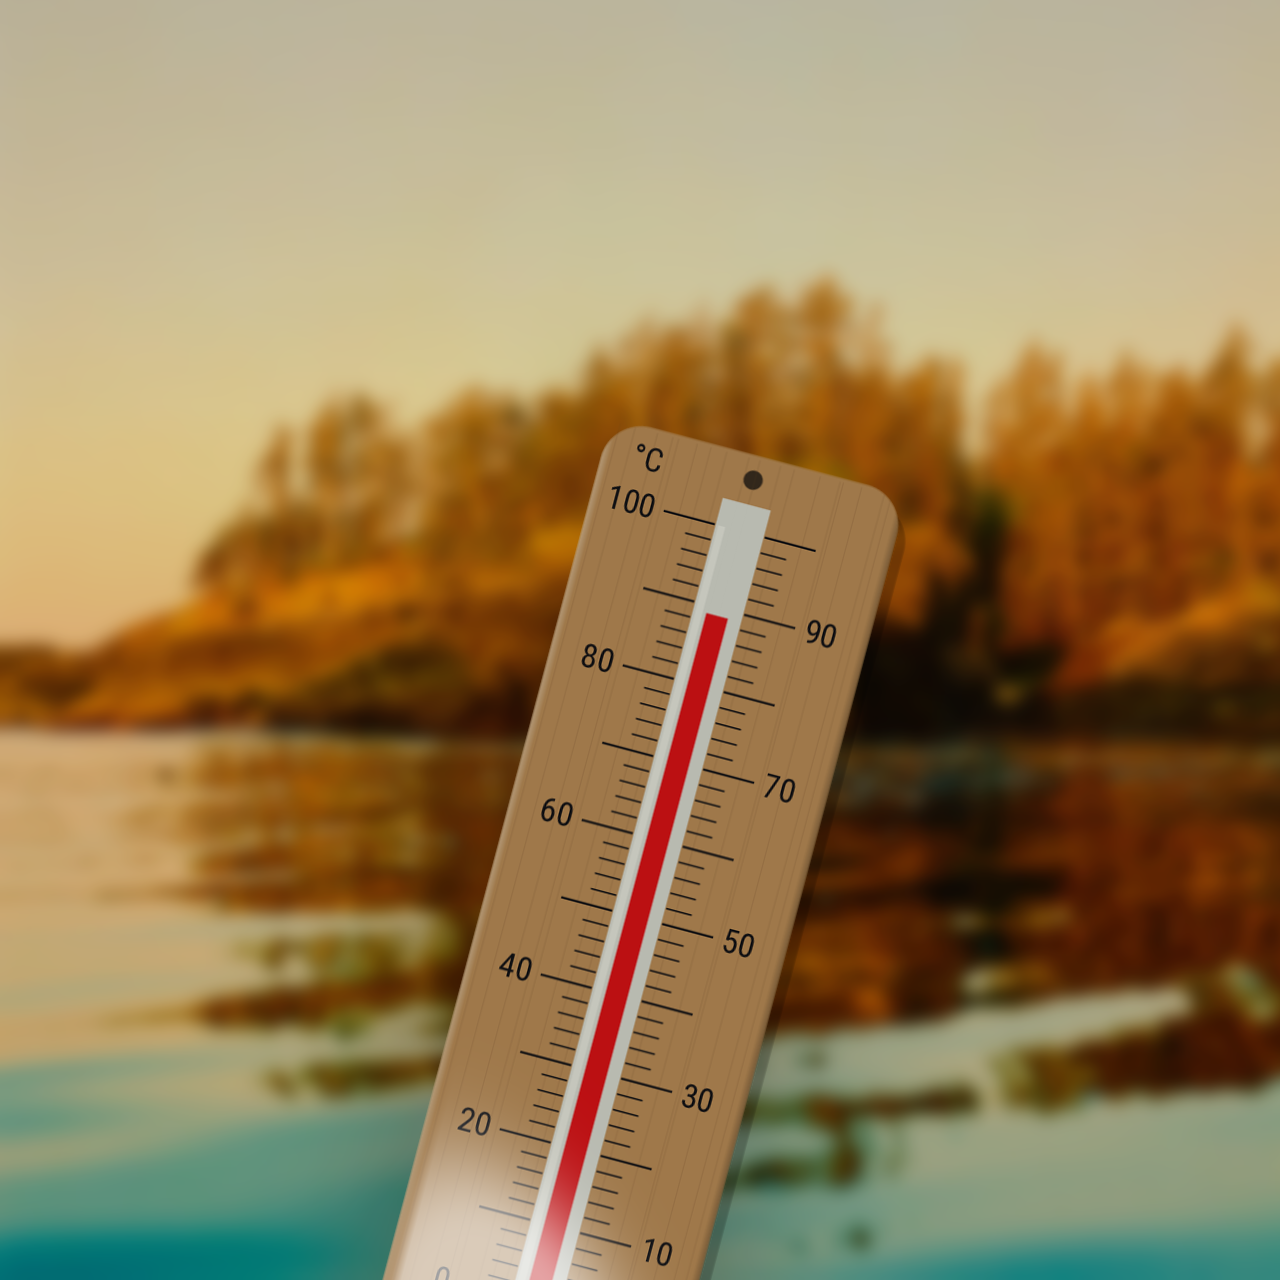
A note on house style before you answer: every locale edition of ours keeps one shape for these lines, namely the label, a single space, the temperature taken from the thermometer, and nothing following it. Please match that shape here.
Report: 89 °C
